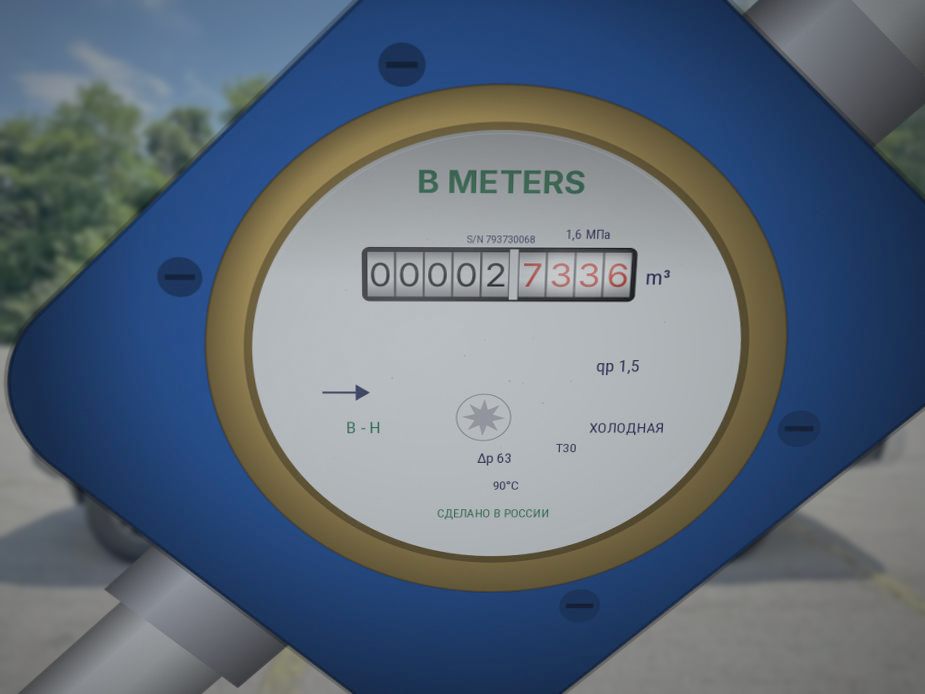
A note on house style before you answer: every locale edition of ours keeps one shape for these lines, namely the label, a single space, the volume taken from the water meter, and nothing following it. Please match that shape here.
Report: 2.7336 m³
